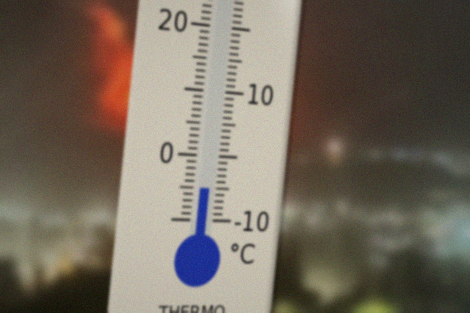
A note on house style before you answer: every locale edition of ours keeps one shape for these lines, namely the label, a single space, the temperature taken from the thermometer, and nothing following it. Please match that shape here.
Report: -5 °C
